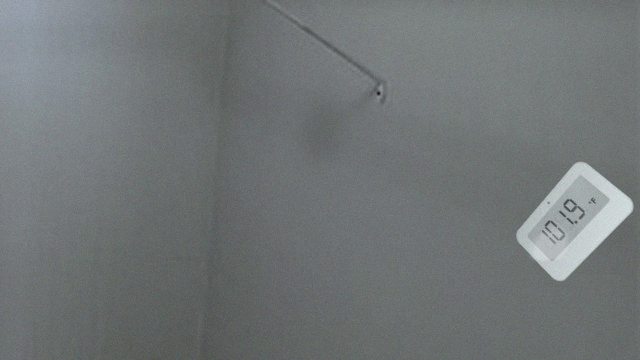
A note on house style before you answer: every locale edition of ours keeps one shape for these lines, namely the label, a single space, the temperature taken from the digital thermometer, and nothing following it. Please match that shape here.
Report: 101.9 °F
